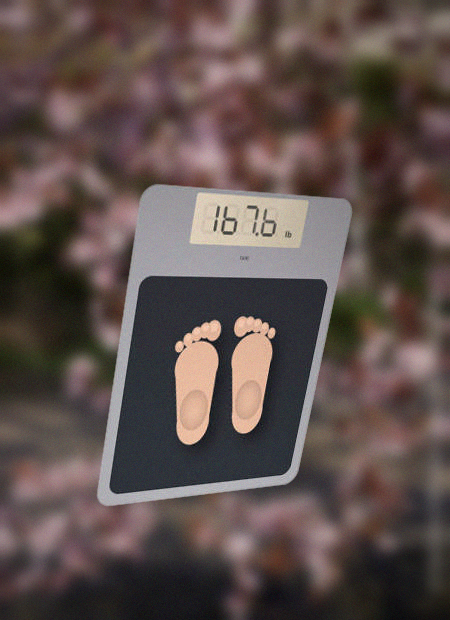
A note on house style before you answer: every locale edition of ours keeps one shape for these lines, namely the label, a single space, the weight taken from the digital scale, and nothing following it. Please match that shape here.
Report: 167.6 lb
